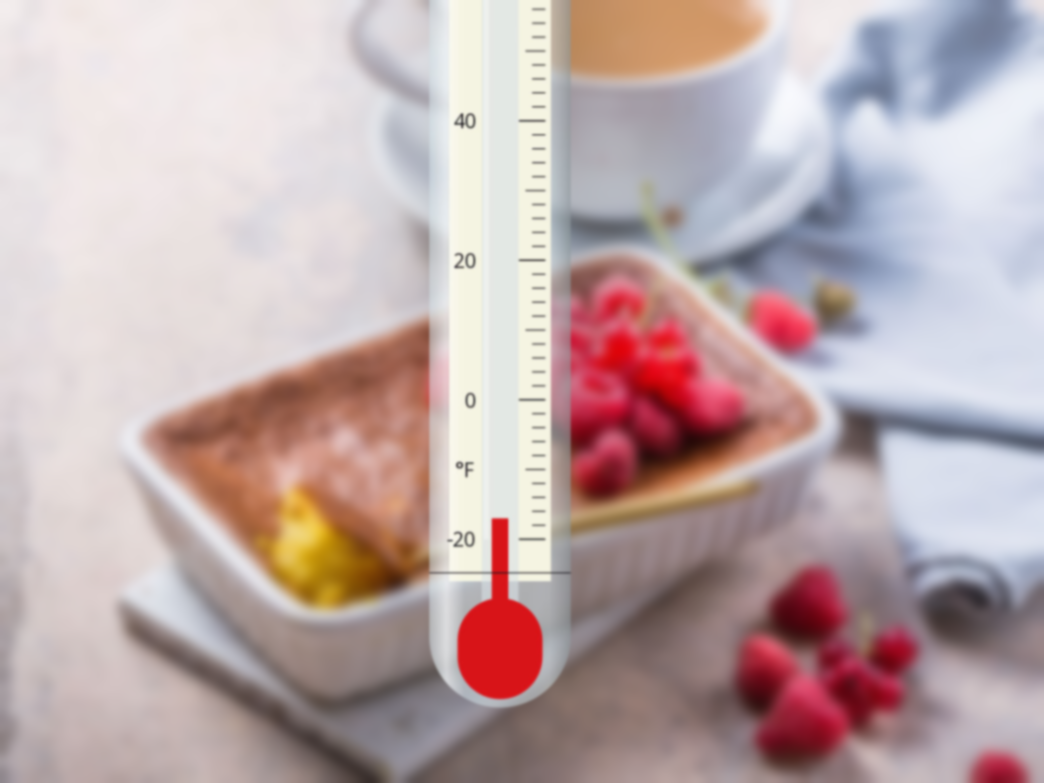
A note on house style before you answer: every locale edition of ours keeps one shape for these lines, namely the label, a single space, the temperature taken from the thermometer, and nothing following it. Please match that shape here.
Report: -17 °F
